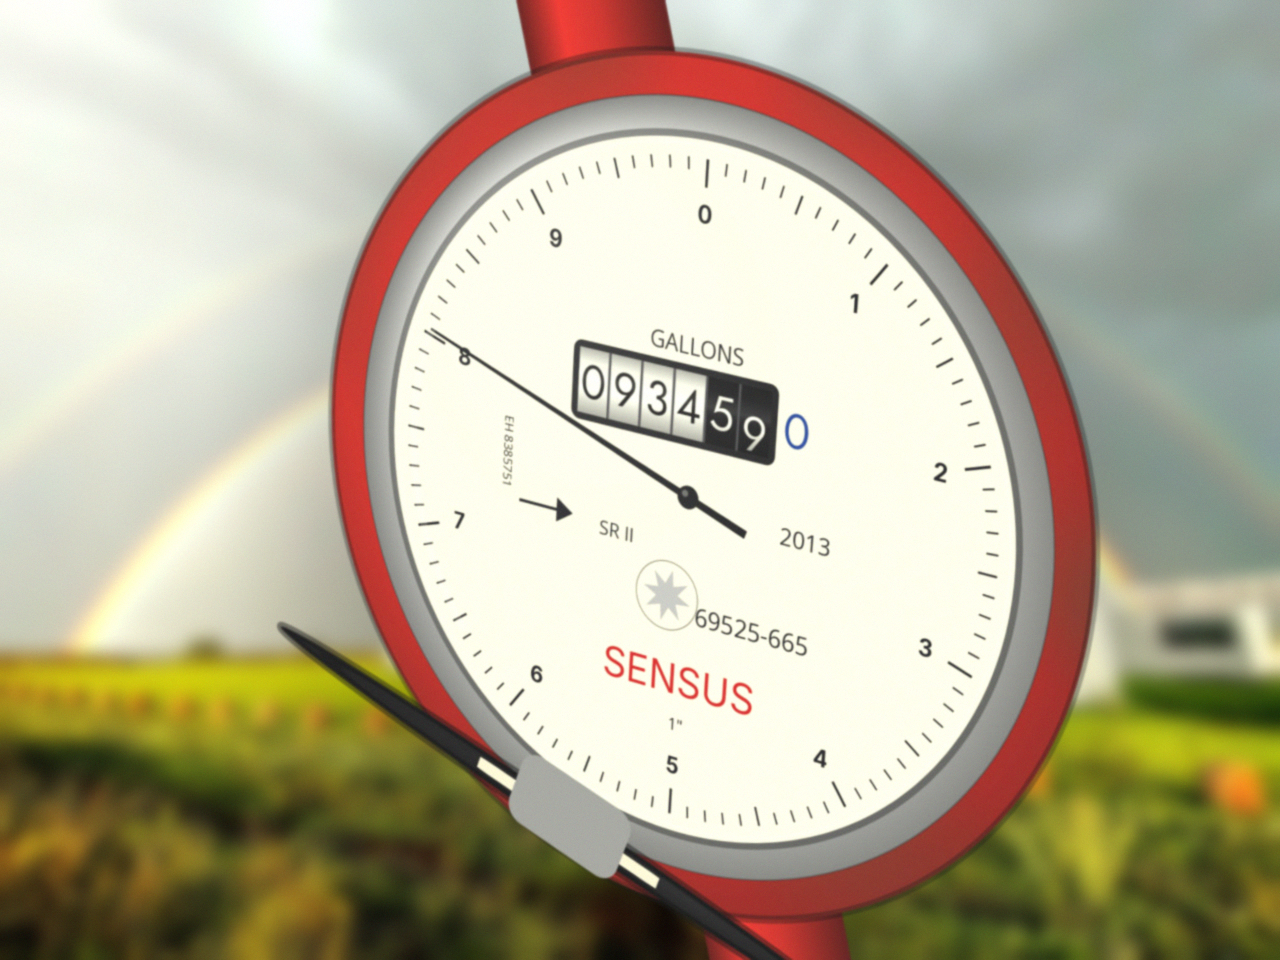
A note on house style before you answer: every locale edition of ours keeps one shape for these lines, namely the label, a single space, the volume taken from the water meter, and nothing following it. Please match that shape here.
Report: 934588.0 gal
